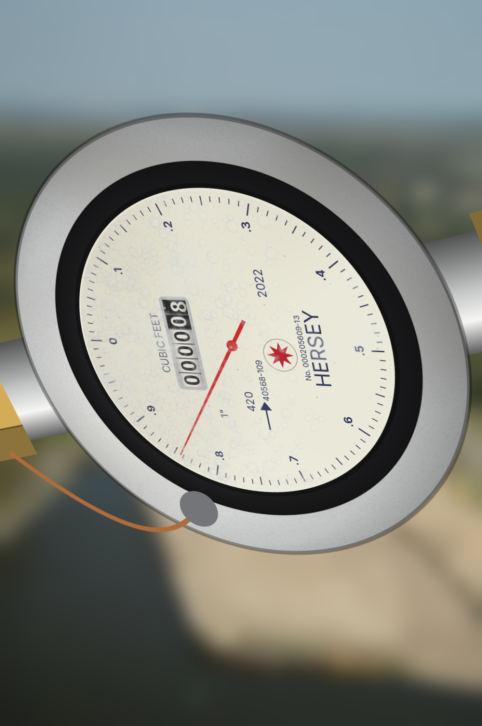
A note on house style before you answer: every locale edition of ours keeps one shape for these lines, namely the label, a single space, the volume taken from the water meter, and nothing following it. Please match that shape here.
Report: 7.84 ft³
